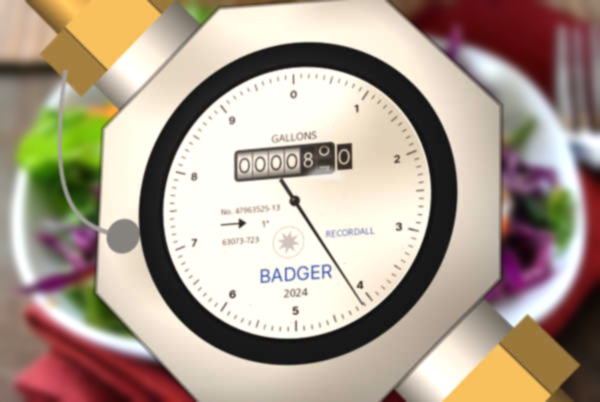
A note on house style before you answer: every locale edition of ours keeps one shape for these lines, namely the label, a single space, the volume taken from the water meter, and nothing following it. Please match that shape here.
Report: 864.1 gal
